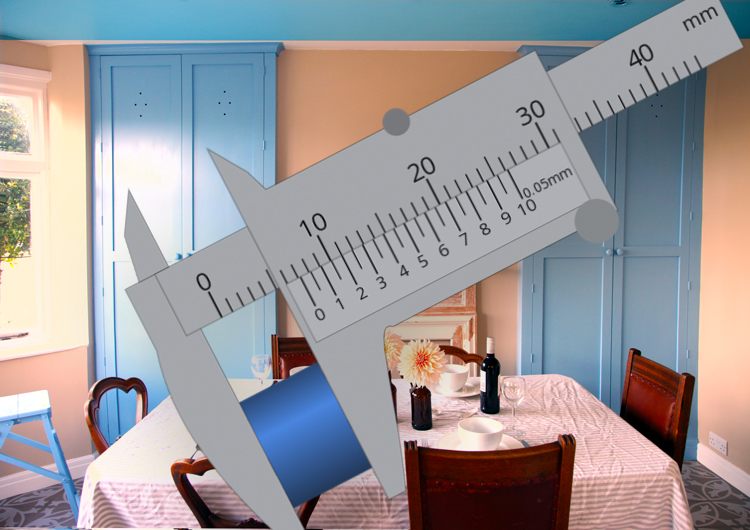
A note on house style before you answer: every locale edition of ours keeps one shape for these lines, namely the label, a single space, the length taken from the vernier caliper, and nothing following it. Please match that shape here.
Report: 7.2 mm
